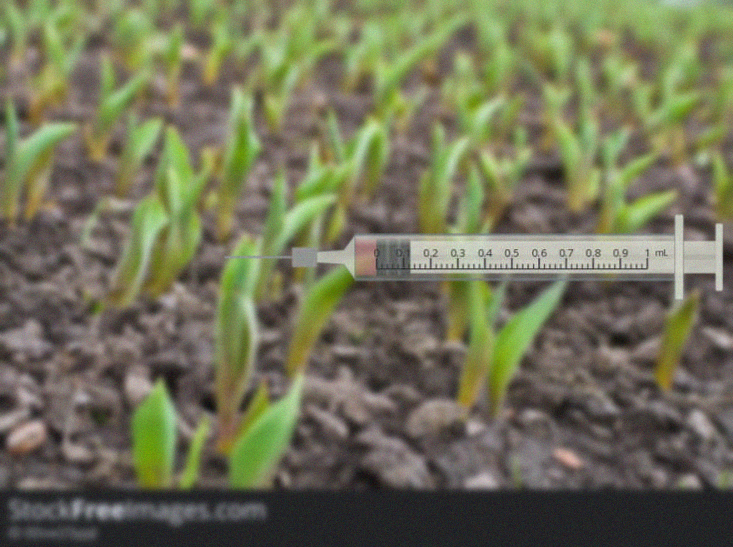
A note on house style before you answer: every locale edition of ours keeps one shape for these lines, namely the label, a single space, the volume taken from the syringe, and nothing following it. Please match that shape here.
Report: 0 mL
